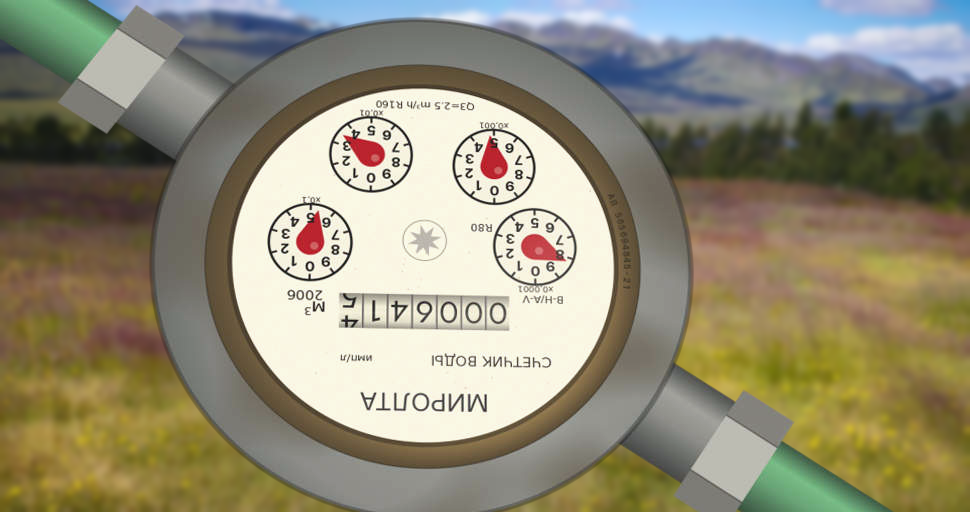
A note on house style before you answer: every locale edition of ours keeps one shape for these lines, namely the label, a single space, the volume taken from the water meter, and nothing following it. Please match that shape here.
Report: 6414.5348 m³
